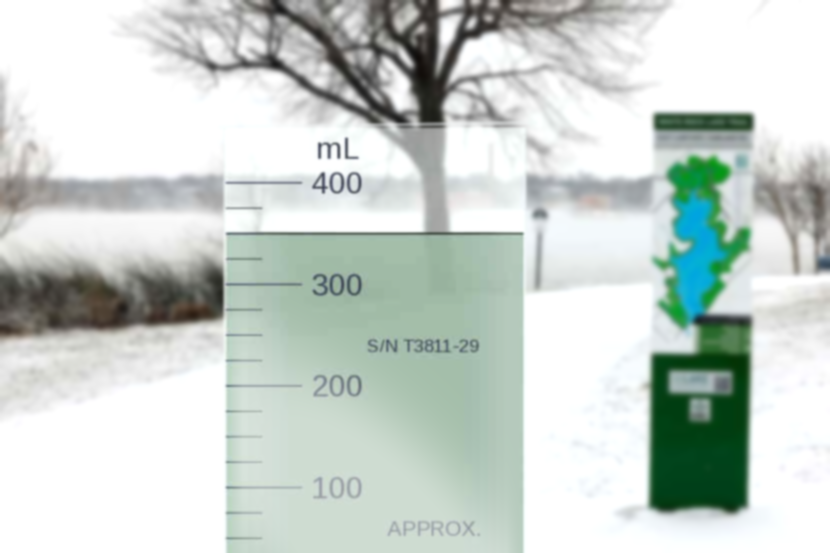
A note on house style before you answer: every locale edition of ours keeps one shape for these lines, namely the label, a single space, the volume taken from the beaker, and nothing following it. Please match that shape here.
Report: 350 mL
